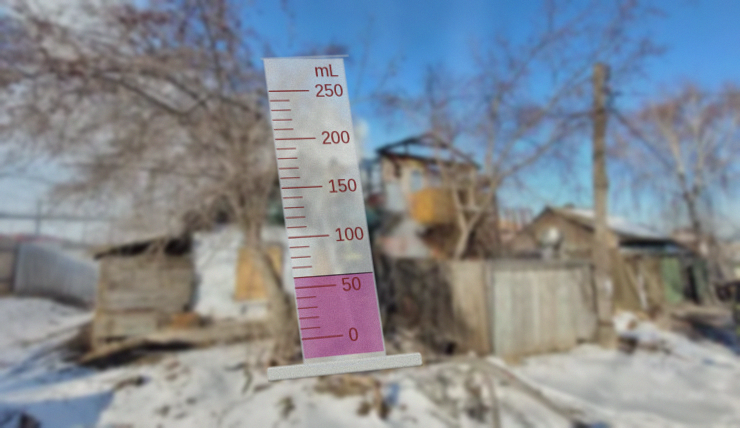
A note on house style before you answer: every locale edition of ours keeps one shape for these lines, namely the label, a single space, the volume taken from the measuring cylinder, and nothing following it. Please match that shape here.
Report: 60 mL
